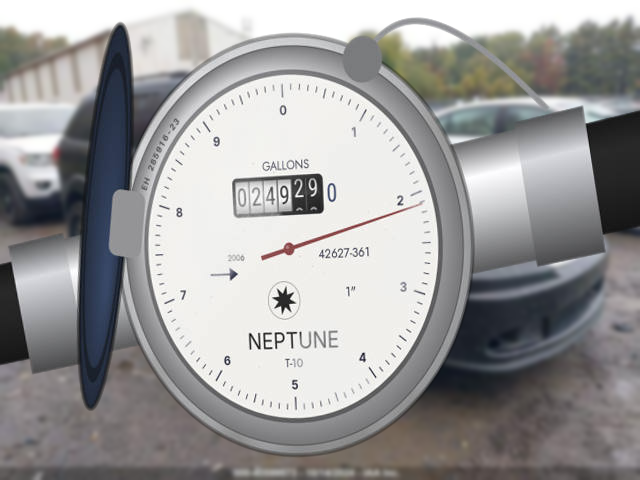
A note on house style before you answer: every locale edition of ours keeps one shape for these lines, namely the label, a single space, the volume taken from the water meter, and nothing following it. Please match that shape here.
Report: 249292.1 gal
